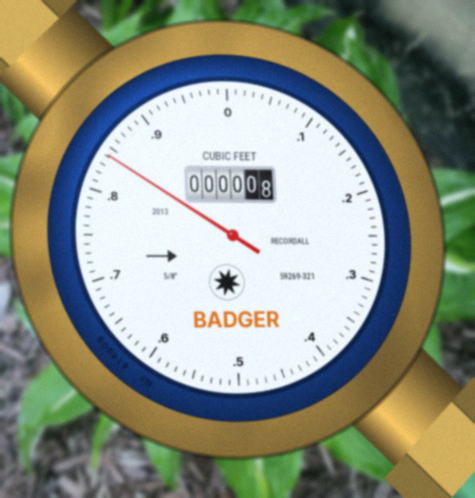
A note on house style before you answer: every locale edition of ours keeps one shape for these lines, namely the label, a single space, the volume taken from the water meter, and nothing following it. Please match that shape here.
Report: 7.84 ft³
